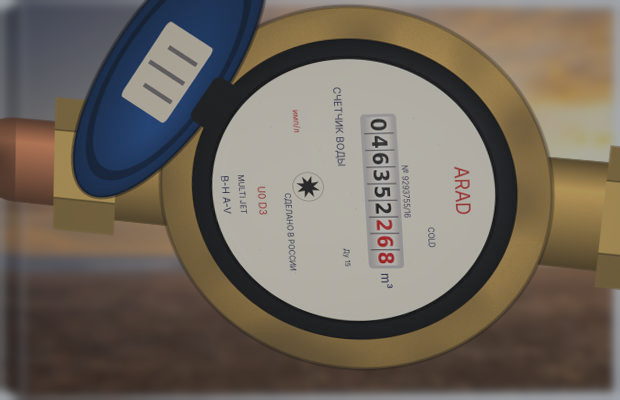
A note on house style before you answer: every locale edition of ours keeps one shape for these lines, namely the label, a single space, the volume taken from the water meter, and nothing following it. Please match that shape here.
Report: 46352.268 m³
